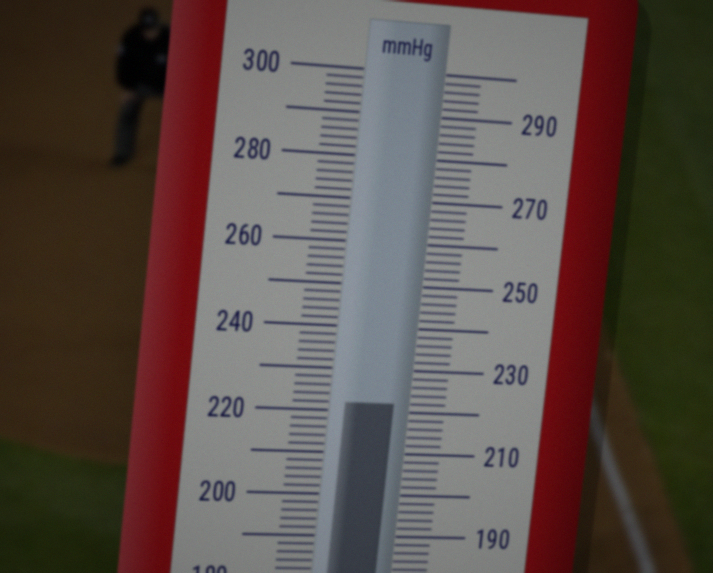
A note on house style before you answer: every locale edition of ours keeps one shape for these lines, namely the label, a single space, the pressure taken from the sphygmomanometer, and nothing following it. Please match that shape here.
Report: 222 mmHg
